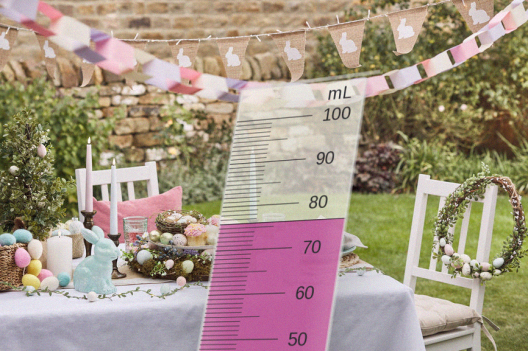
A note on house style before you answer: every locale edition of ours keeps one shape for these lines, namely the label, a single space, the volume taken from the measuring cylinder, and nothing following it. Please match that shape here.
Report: 76 mL
